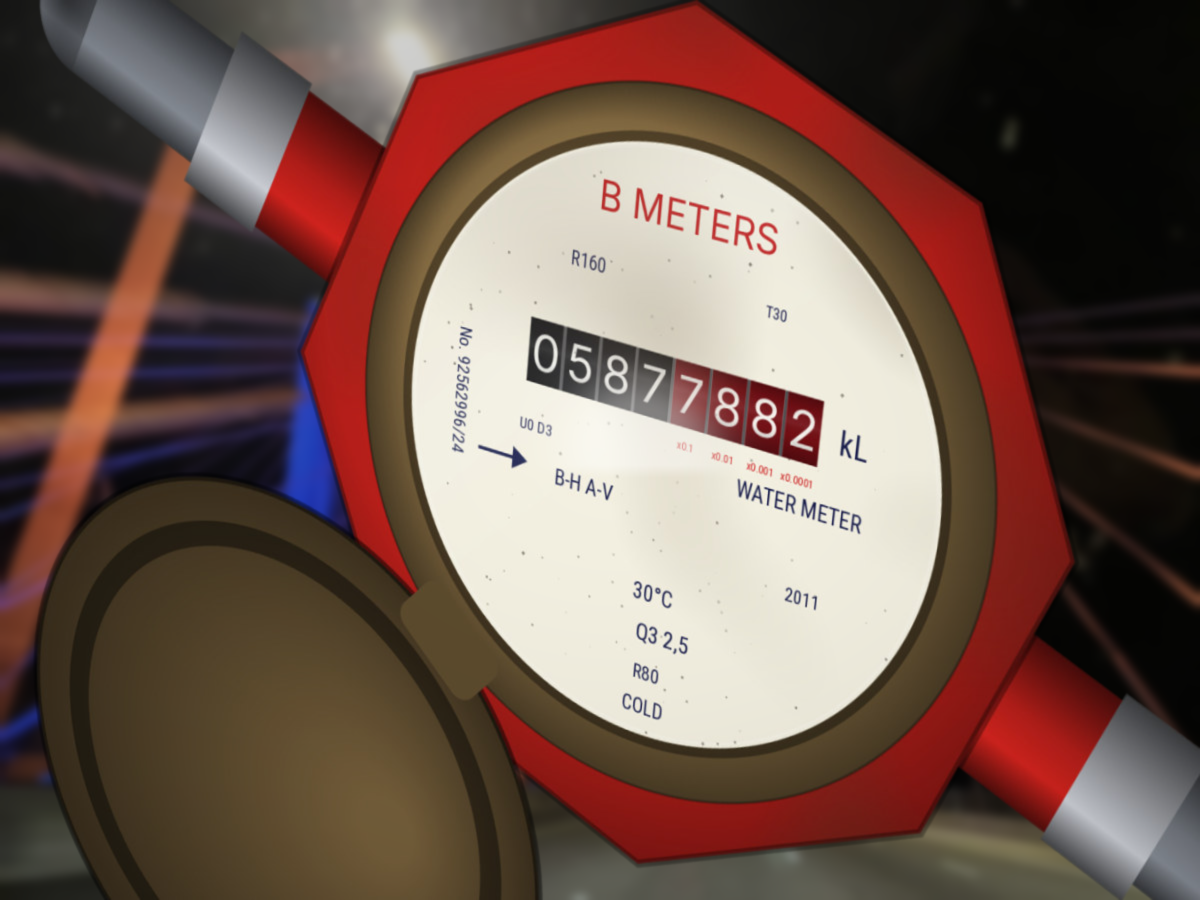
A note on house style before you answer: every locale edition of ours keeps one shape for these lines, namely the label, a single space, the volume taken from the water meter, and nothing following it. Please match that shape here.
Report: 587.7882 kL
